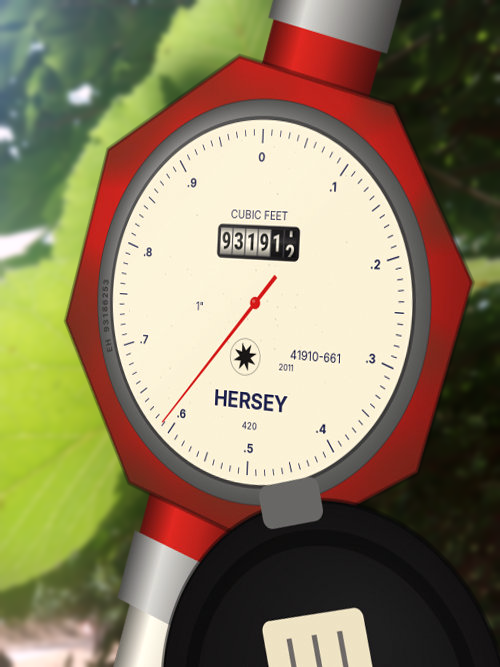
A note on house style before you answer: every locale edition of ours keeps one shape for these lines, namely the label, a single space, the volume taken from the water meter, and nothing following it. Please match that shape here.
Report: 931911.61 ft³
